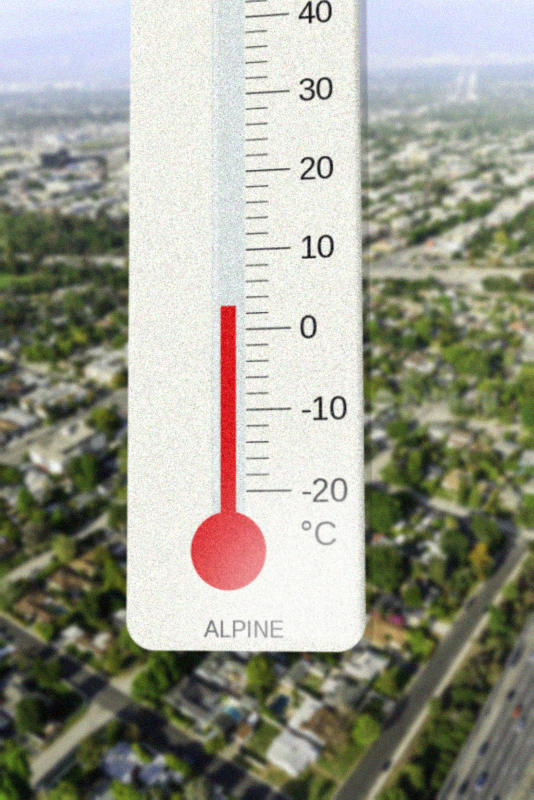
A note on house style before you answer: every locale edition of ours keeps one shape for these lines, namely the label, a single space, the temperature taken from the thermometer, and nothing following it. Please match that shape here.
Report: 3 °C
